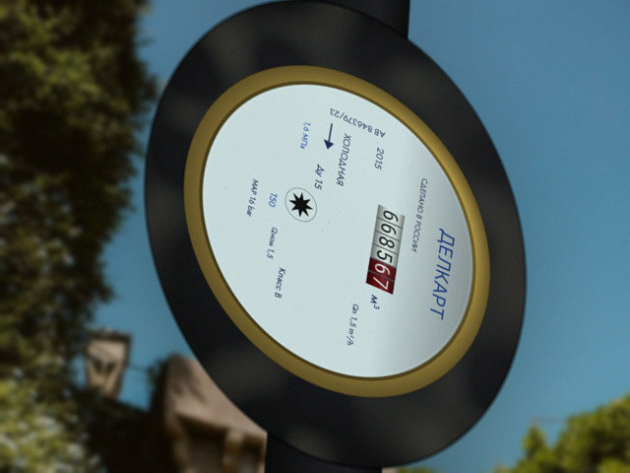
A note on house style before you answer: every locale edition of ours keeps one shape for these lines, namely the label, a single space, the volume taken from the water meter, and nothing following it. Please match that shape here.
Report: 6685.67 m³
